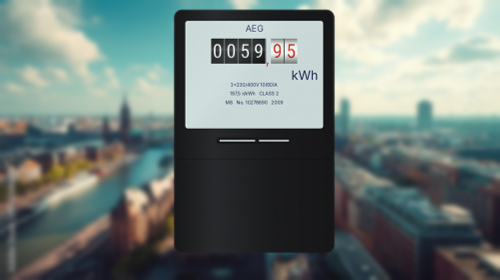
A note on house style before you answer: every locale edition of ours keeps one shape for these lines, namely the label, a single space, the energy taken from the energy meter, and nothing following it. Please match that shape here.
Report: 59.95 kWh
